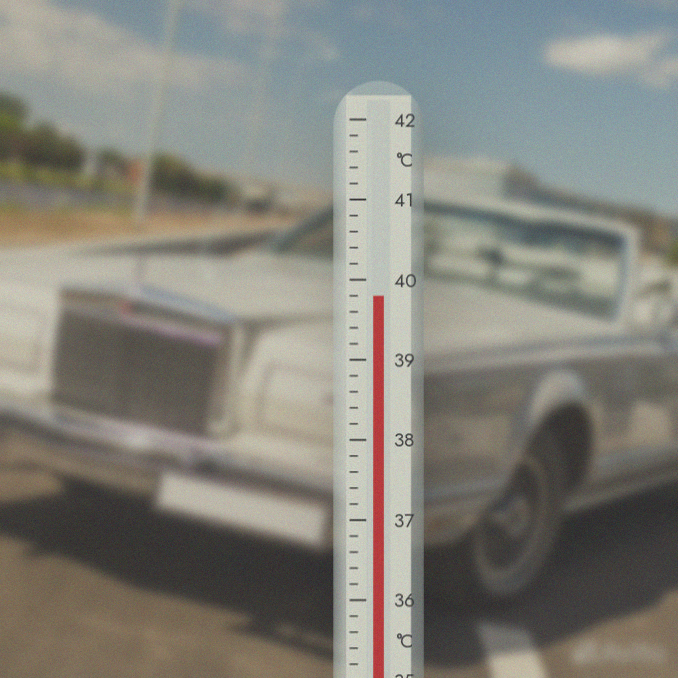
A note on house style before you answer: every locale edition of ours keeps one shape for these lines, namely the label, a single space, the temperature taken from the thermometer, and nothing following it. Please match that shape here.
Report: 39.8 °C
